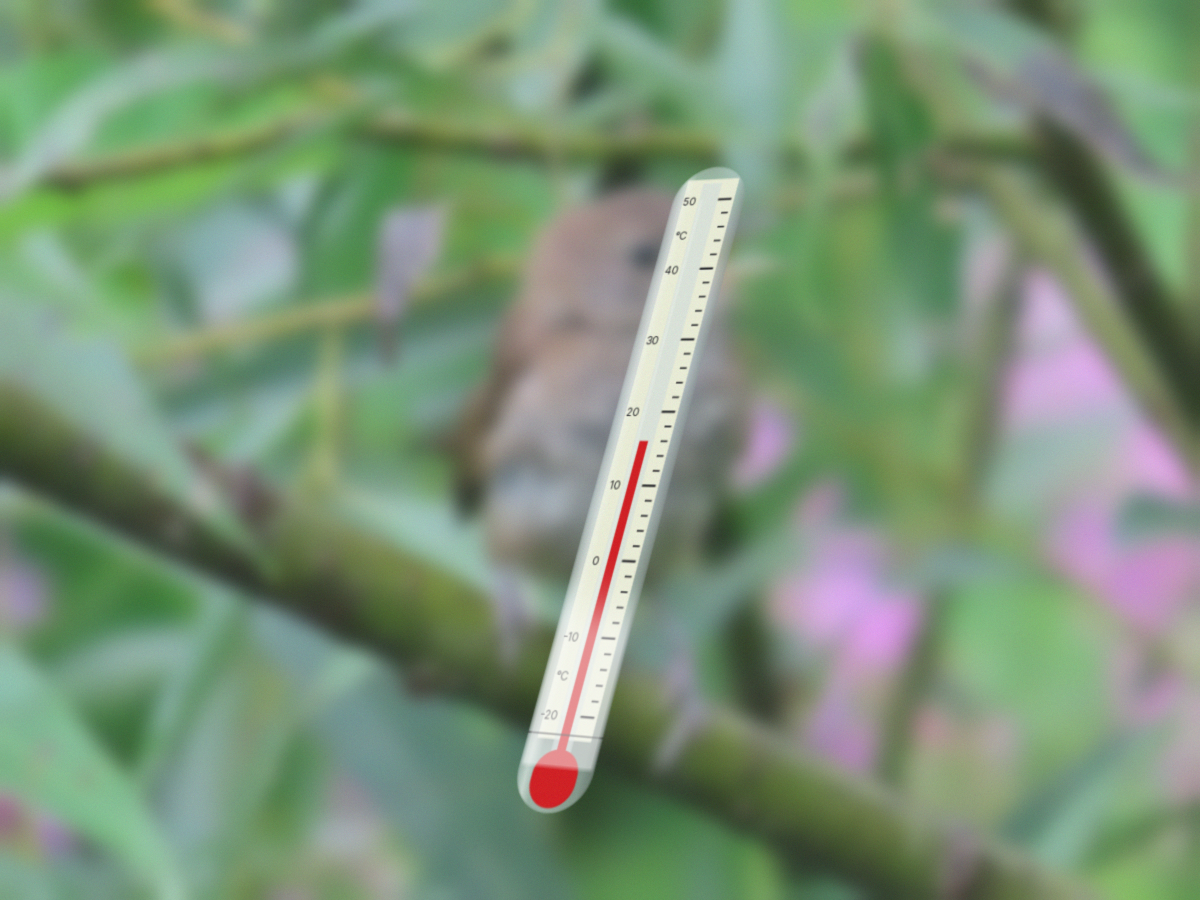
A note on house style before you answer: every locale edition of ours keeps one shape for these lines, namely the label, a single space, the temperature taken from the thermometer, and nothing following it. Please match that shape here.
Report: 16 °C
